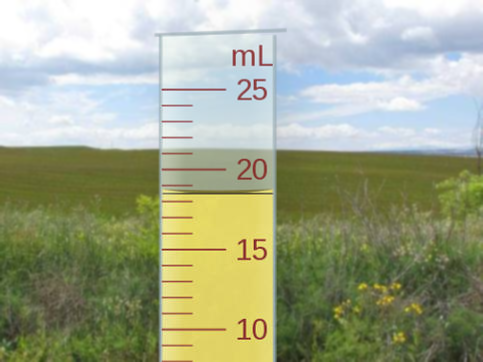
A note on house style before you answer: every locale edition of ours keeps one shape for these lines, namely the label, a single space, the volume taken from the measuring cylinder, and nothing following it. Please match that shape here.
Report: 18.5 mL
